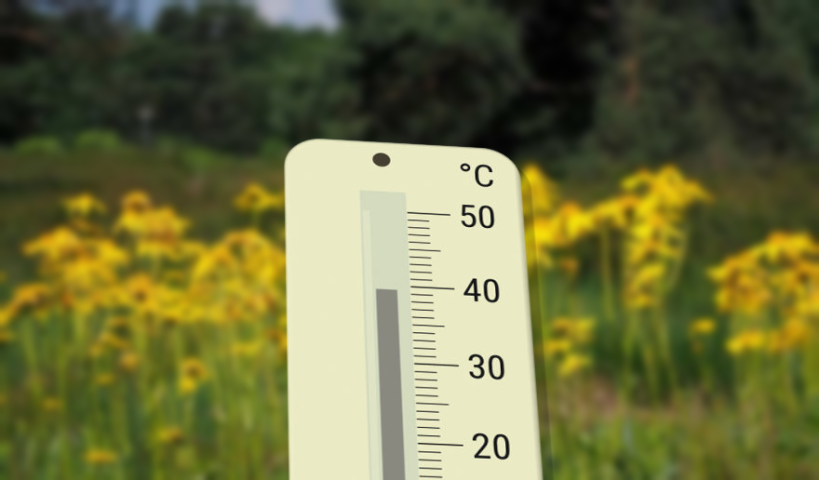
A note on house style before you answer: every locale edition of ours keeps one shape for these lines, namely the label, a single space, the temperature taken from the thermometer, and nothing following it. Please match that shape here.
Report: 39.5 °C
